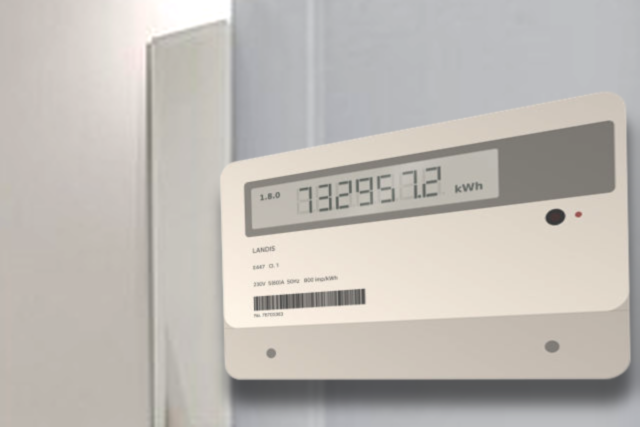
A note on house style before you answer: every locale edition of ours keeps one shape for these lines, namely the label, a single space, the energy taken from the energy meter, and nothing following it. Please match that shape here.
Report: 732957.2 kWh
